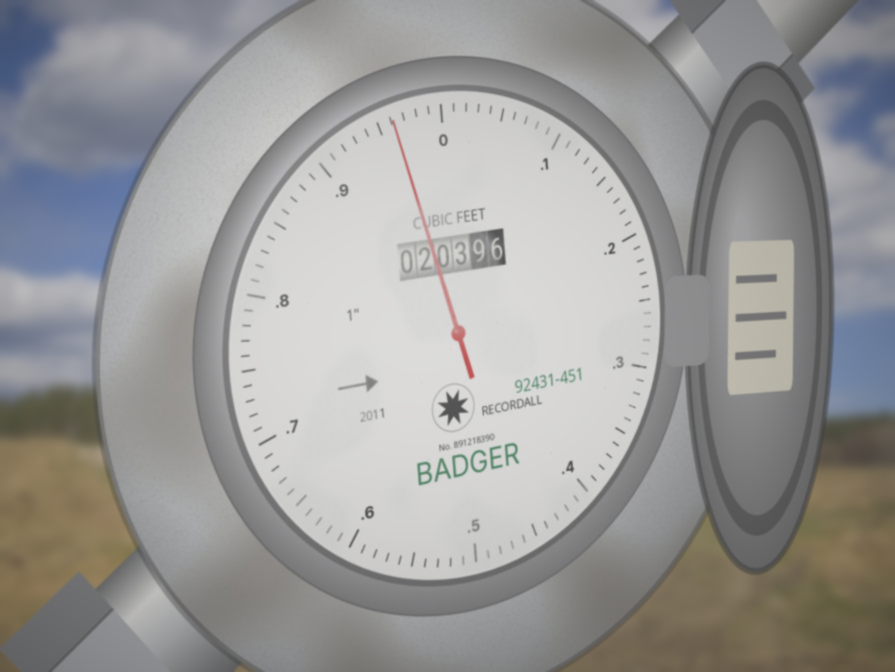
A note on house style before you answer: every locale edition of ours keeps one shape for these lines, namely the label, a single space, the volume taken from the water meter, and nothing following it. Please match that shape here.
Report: 20395.96 ft³
